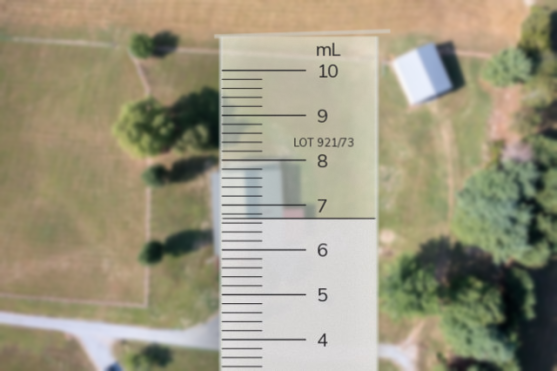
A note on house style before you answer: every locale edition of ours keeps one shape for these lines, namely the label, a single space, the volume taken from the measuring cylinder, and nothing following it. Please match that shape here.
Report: 6.7 mL
